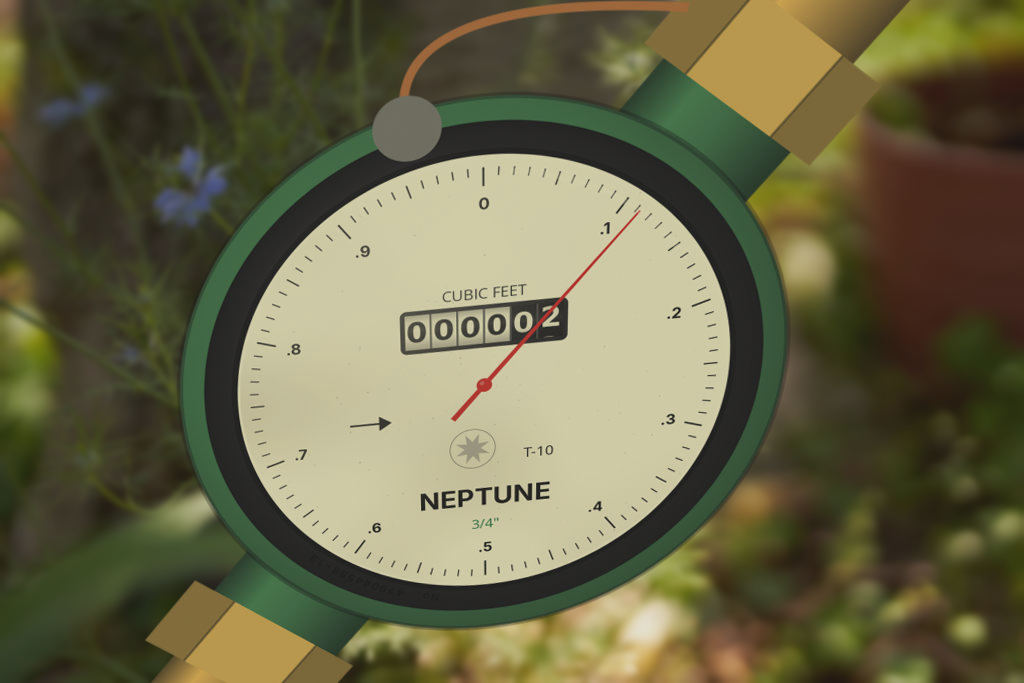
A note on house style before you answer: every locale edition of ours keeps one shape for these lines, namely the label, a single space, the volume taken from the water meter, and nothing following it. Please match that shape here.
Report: 2.11 ft³
